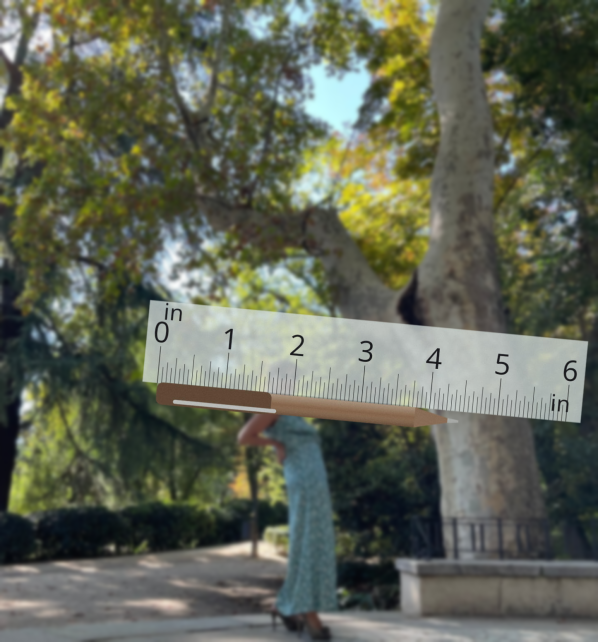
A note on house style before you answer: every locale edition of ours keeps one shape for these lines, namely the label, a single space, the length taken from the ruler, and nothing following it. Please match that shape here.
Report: 4.4375 in
